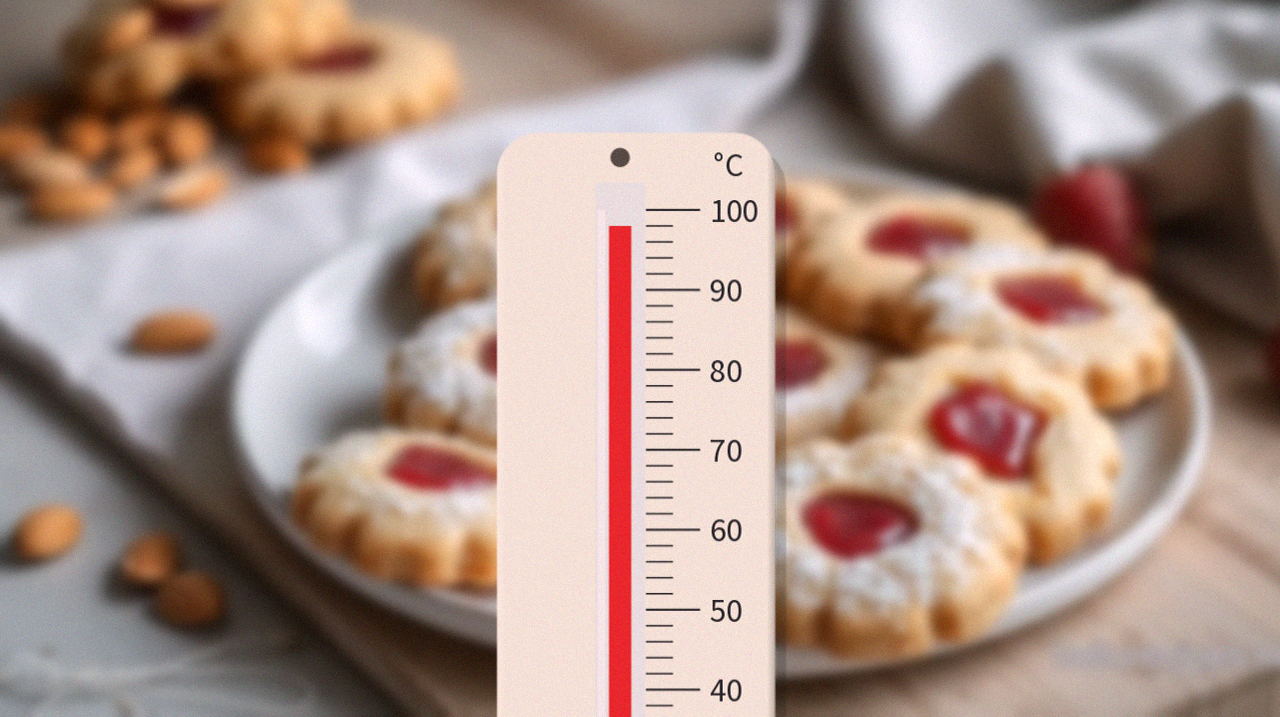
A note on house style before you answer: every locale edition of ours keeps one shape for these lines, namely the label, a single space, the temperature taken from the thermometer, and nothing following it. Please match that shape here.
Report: 98 °C
